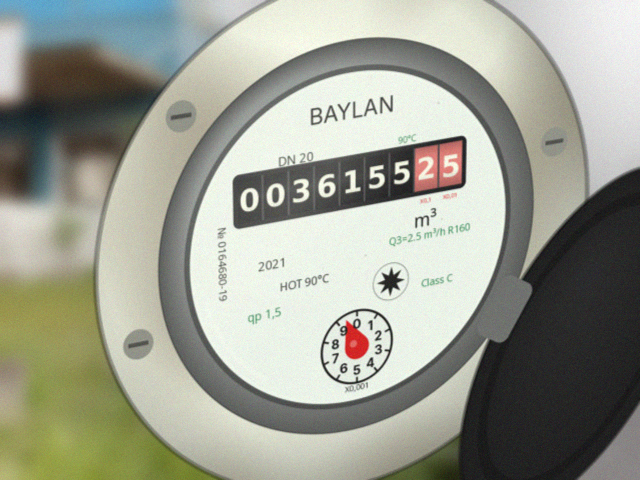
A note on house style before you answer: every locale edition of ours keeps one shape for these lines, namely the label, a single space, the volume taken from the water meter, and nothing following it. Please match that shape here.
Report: 36155.249 m³
